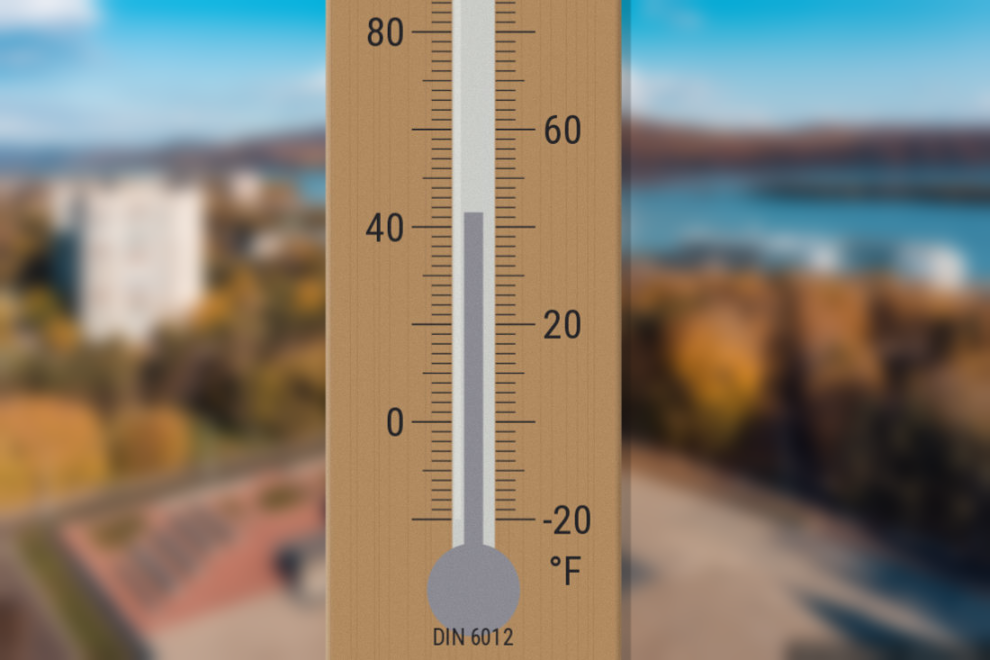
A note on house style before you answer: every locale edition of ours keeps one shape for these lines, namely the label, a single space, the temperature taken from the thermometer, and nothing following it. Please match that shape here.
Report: 43 °F
